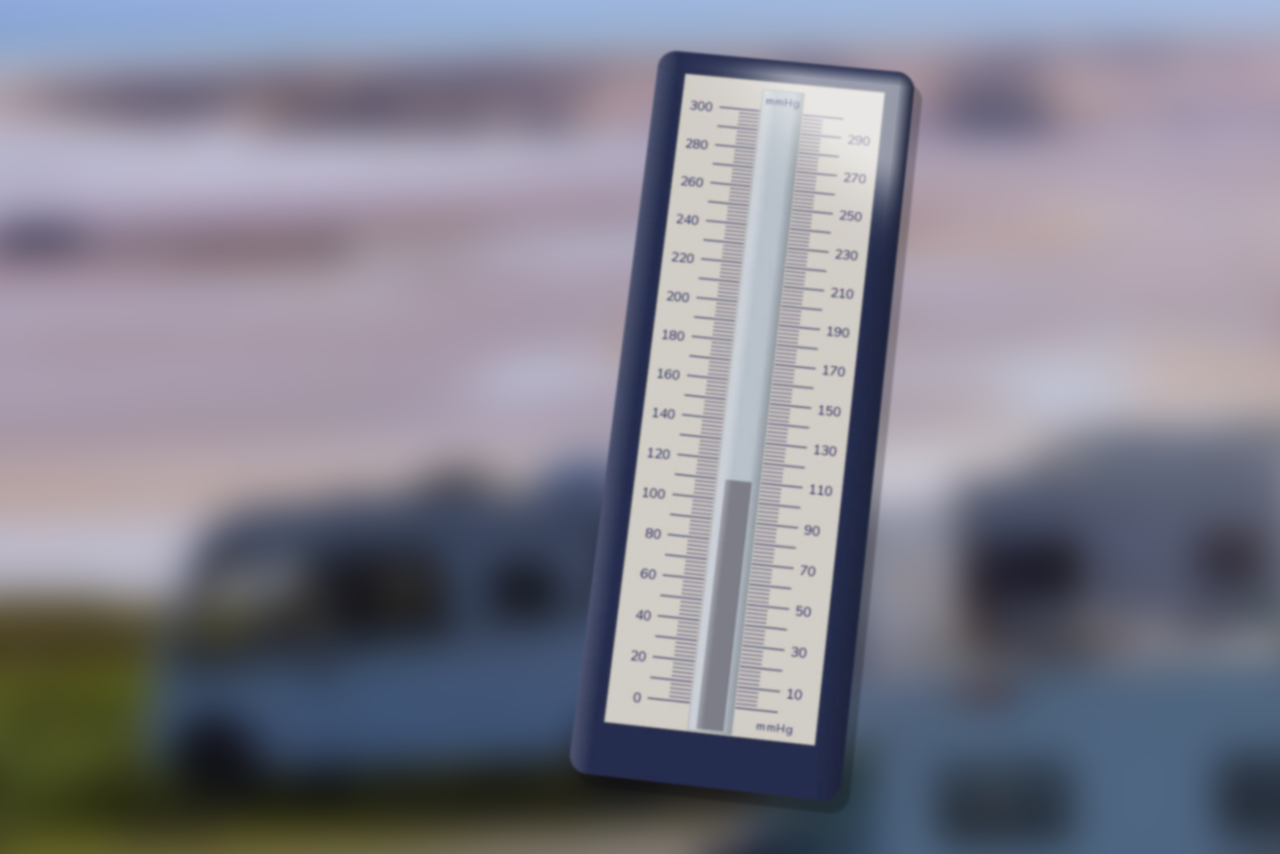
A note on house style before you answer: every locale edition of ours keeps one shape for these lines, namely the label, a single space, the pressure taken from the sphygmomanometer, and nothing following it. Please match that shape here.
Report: 110 mmHg
